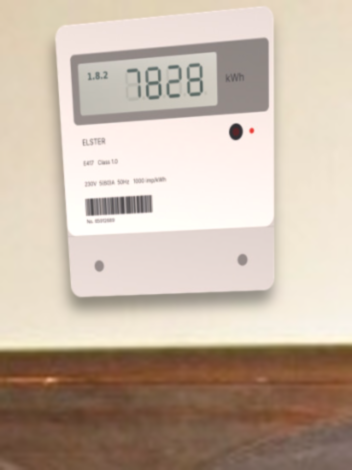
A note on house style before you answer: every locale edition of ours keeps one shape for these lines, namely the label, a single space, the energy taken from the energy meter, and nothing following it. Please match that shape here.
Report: 7828 kWh
